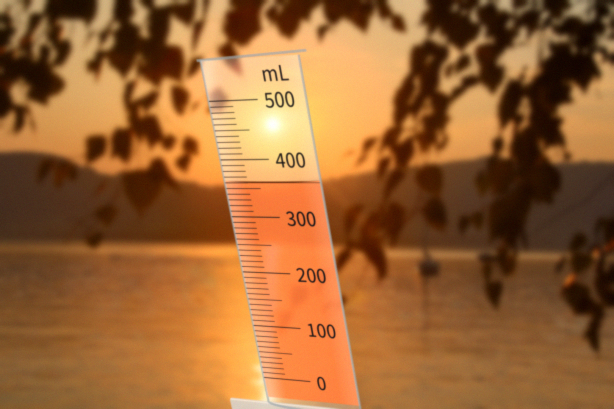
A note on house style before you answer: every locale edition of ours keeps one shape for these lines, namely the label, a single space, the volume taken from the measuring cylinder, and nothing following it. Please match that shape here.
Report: 360 mL
